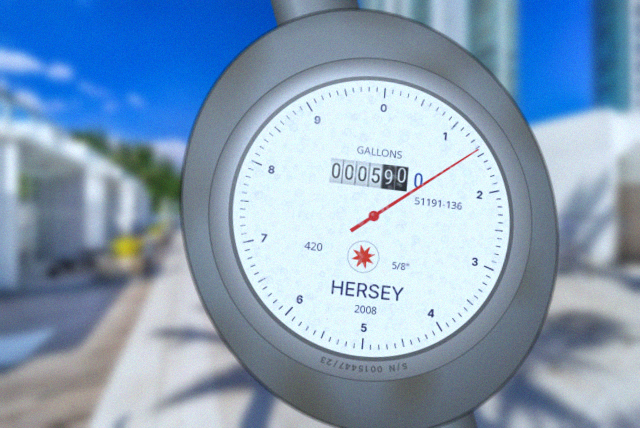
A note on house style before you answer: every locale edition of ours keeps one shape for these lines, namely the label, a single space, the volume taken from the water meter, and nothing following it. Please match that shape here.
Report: 5901.4 gal
